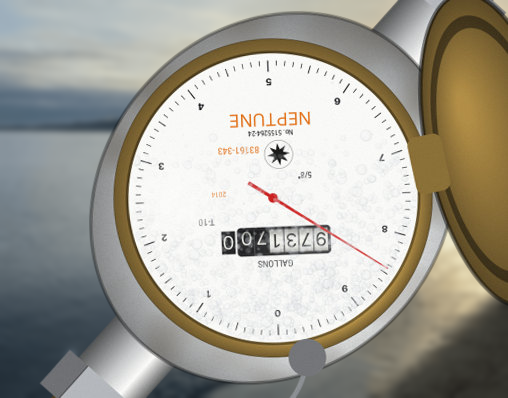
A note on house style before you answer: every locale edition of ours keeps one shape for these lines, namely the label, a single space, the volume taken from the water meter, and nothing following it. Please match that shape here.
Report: 9731698.4 gal
